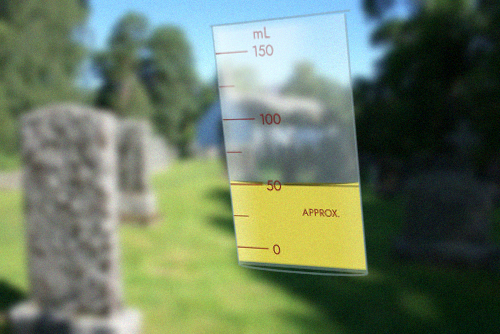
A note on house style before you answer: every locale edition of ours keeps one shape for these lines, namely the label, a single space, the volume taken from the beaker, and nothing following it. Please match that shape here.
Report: 50 mL
